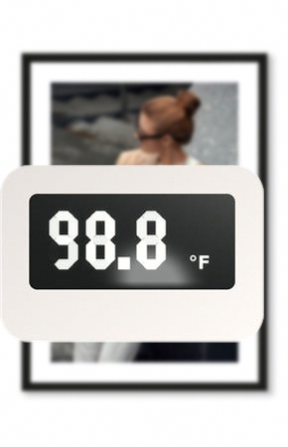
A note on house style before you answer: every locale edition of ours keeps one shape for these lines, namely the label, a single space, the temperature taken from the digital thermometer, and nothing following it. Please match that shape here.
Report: 98.8 °F
